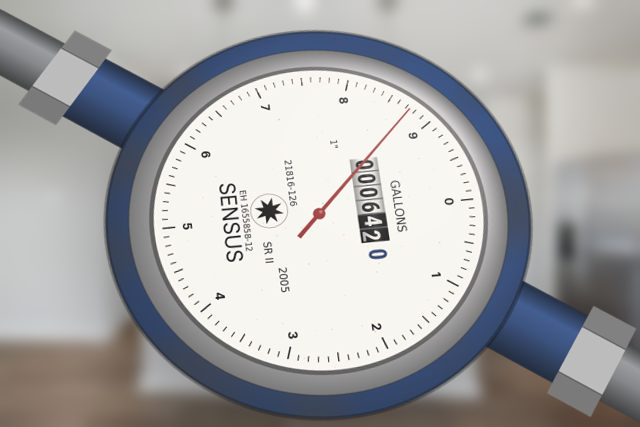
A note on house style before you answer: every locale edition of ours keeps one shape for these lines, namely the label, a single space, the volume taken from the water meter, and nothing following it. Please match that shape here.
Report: 6418.7 gal
